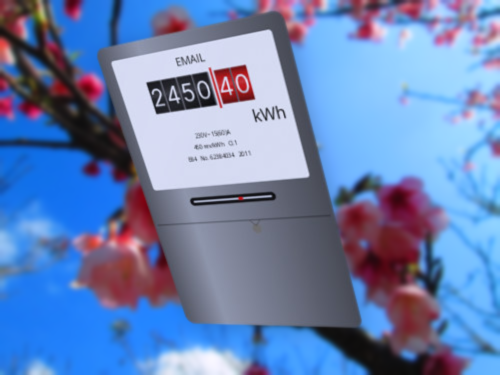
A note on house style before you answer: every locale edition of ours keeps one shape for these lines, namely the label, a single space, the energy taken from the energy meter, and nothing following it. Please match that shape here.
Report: 2450.40 kWh
